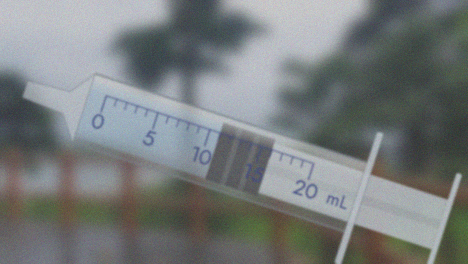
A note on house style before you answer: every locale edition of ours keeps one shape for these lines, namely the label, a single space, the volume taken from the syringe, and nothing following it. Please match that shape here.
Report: 11 mL
